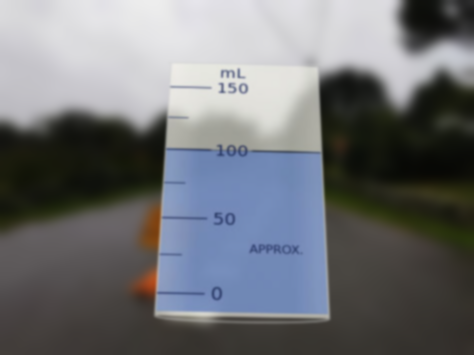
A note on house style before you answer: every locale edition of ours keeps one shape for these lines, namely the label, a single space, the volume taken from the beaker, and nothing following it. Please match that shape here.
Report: 100 mL
